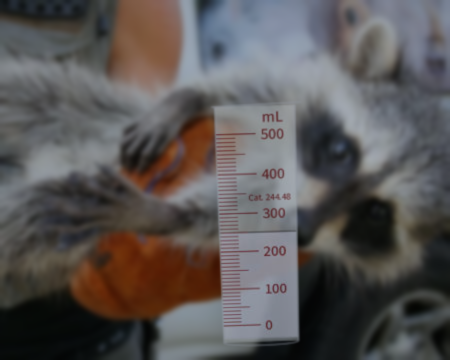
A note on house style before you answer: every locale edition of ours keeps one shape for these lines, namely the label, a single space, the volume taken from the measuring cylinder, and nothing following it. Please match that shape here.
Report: 250 mL
